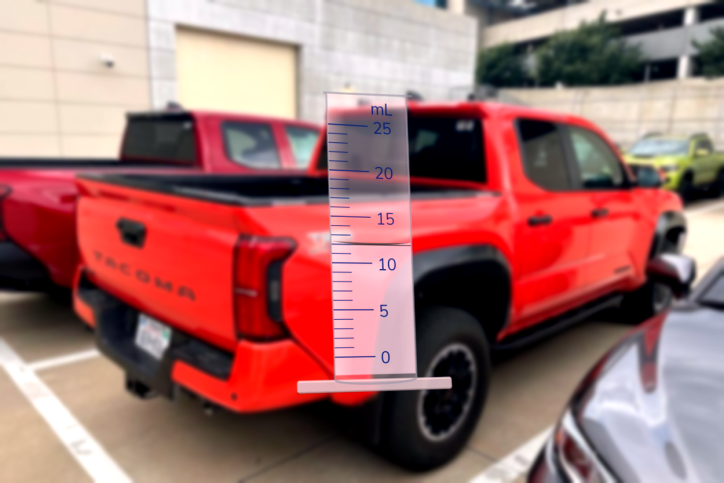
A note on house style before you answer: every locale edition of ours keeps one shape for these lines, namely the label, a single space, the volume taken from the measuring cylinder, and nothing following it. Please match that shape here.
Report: 12 mL
